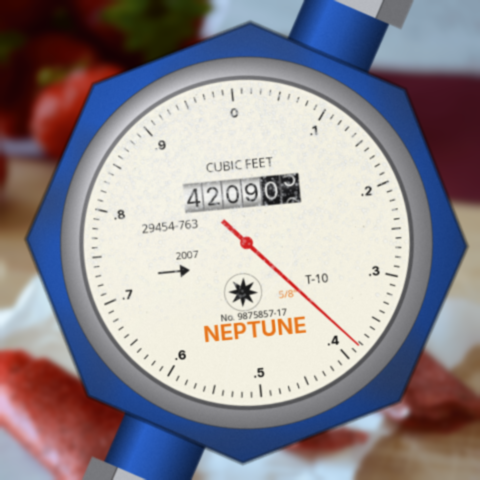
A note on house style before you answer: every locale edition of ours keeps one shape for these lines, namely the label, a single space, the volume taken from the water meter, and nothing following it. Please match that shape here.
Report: 420905.38 ft³
